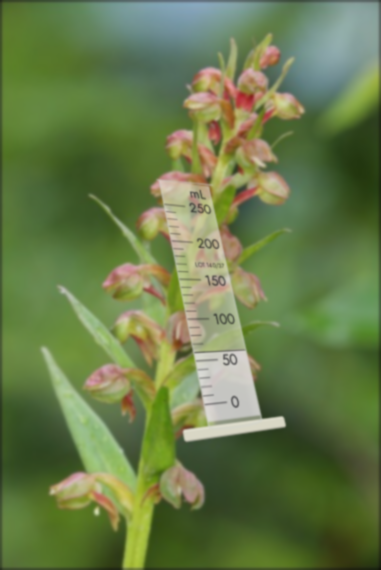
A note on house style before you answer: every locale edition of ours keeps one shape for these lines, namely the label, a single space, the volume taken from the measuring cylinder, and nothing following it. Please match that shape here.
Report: 60 mL
